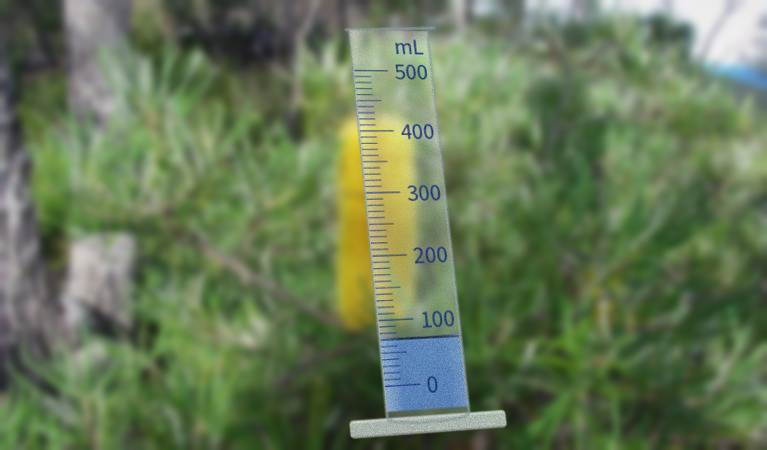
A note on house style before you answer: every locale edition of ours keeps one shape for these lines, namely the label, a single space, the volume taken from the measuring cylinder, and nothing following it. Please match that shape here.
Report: 70 mL
